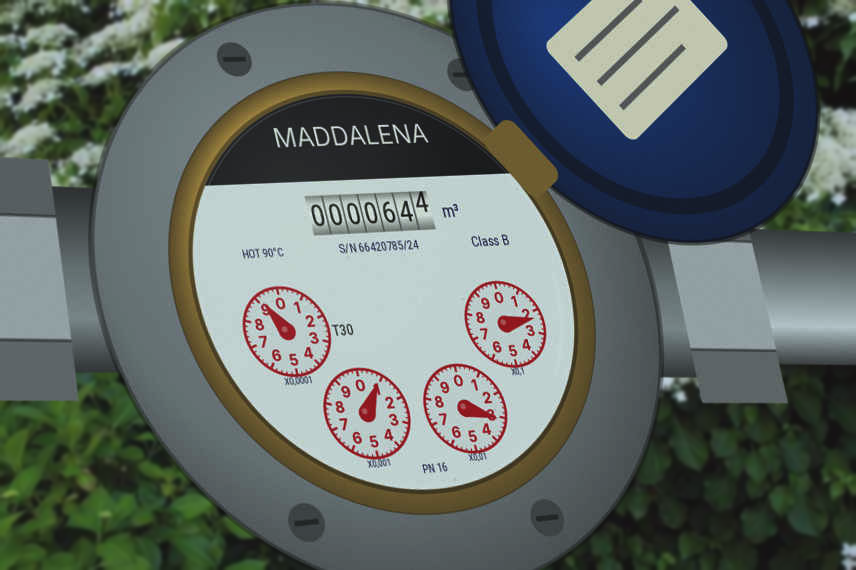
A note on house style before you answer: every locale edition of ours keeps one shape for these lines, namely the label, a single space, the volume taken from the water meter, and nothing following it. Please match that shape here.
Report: 644.2309 m³
